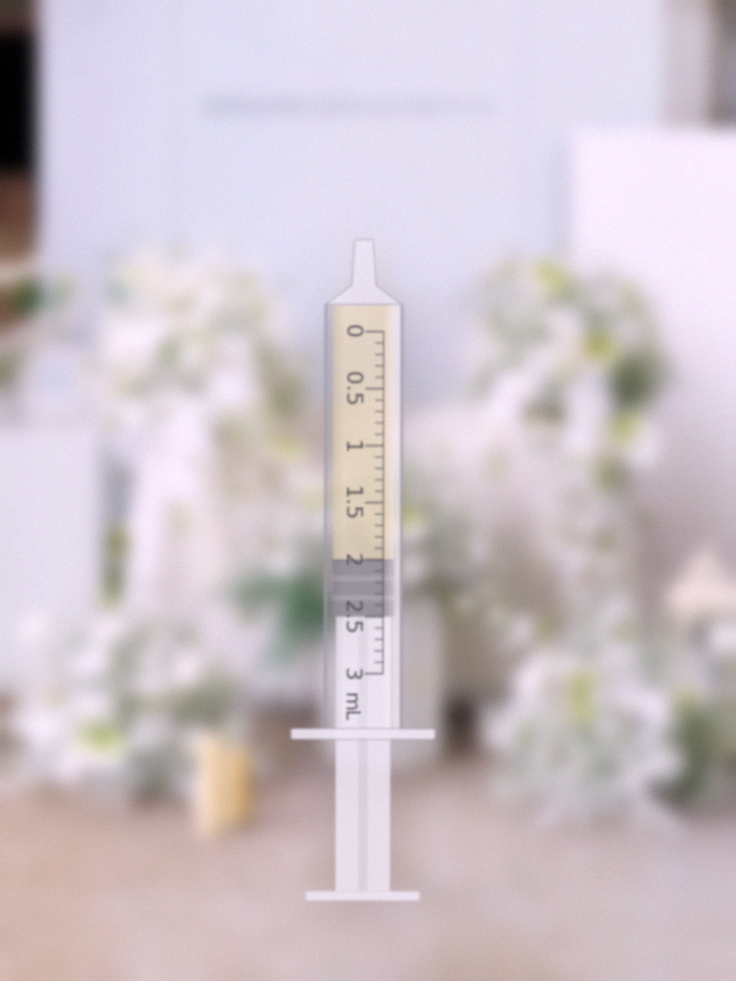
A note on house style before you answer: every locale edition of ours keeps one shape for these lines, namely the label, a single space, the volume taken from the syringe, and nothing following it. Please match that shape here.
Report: 2 mL
